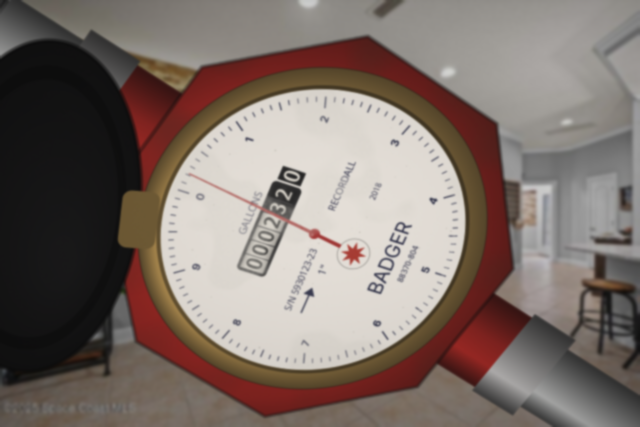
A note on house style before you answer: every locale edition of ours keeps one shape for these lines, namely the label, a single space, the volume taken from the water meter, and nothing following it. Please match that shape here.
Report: 2320.2 gal
